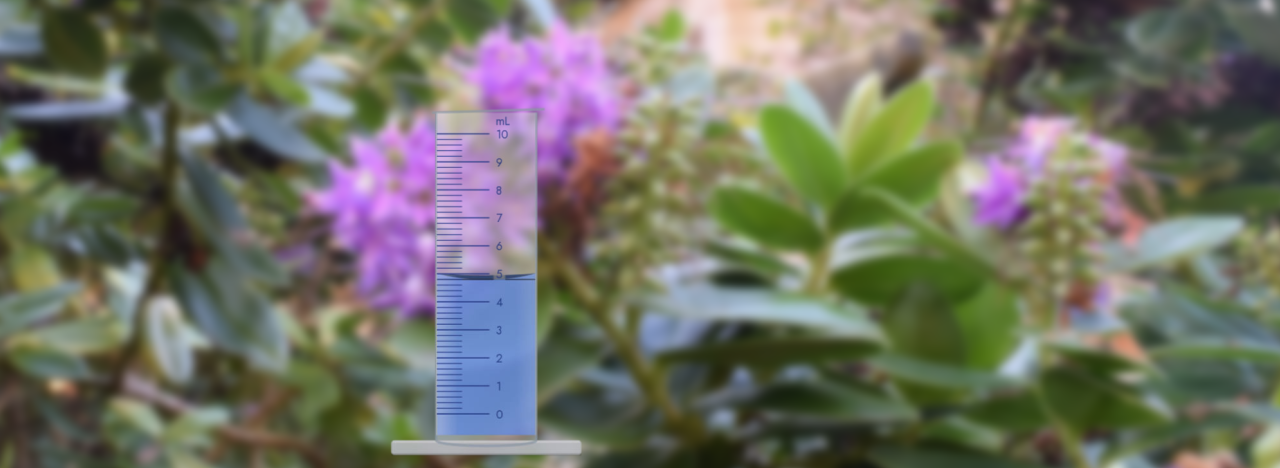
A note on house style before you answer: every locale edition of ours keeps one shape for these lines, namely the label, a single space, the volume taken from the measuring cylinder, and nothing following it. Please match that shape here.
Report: 4.8 mL
